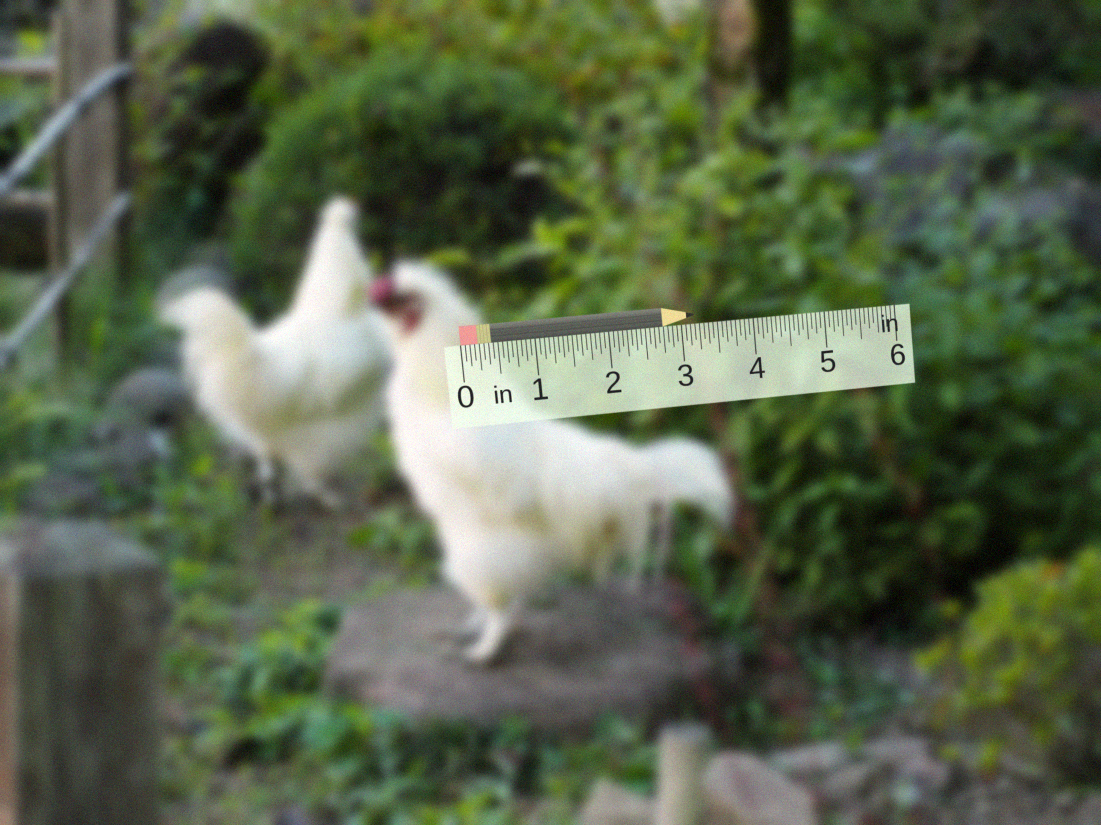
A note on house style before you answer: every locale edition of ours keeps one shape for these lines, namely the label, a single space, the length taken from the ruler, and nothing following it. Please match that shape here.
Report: 3.1875 in
